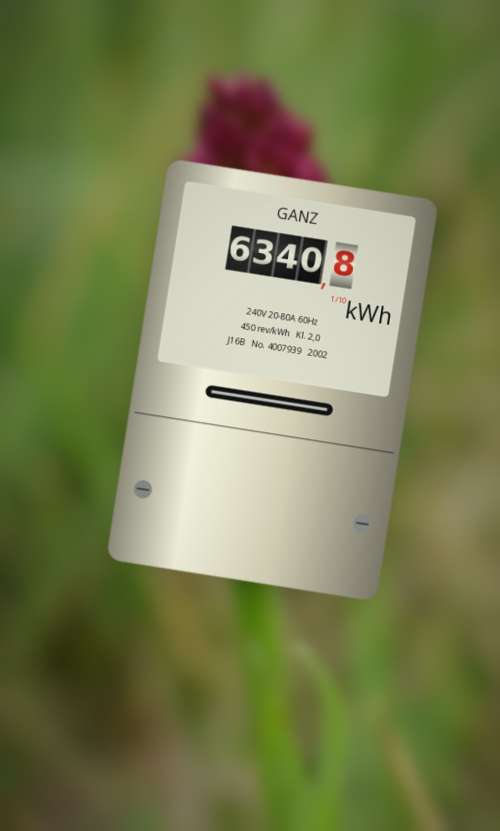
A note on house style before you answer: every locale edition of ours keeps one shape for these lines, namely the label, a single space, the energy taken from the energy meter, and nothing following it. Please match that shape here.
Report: 6340.8 kWh
